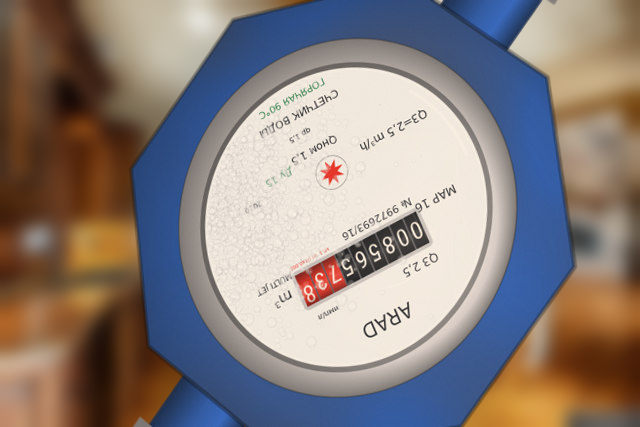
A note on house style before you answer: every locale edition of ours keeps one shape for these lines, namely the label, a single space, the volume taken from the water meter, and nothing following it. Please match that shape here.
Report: 8565.738 m³
